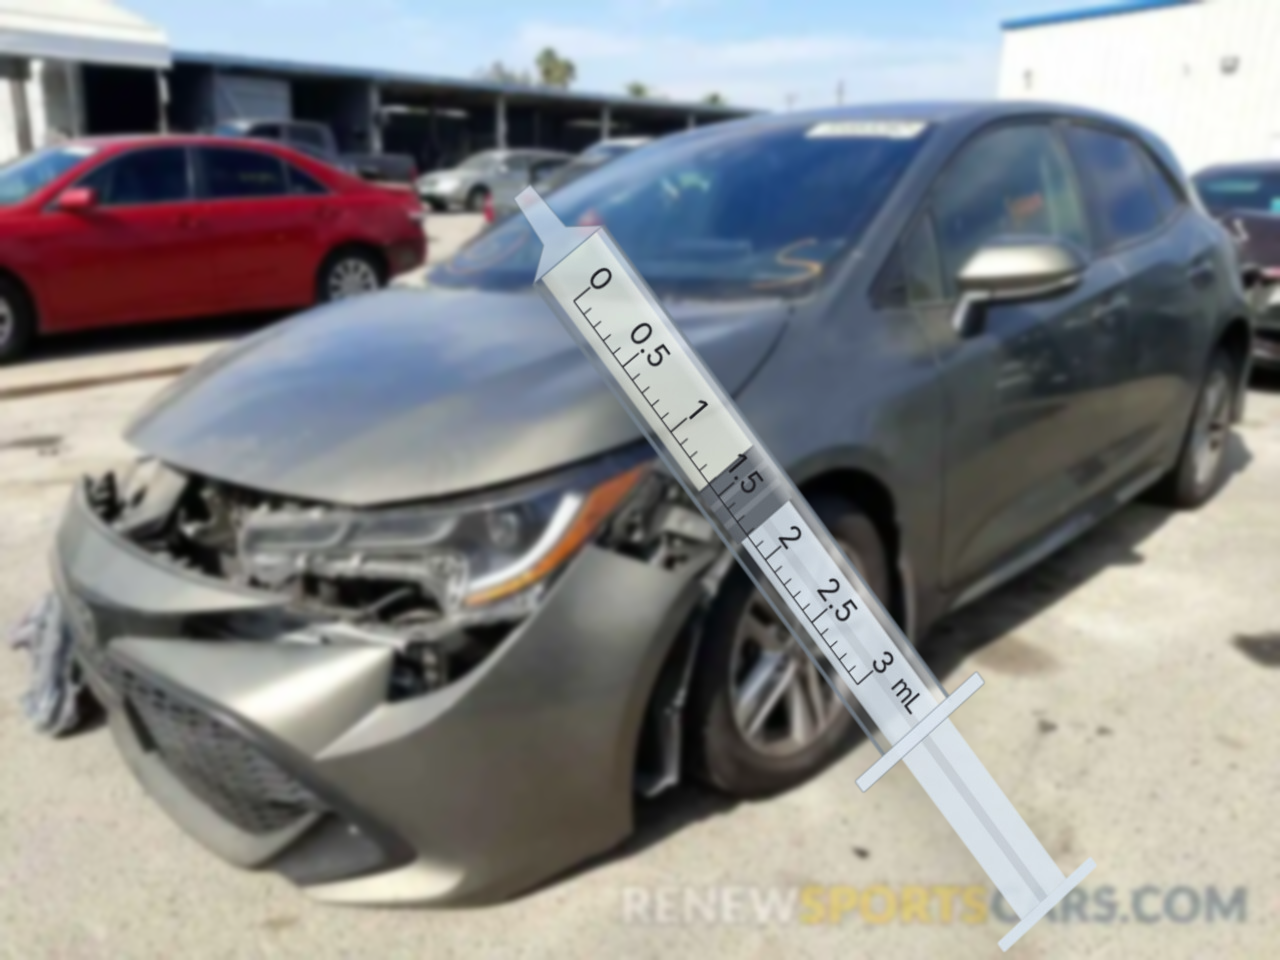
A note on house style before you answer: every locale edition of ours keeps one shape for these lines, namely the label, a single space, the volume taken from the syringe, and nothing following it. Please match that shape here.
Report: 1.4 mL
